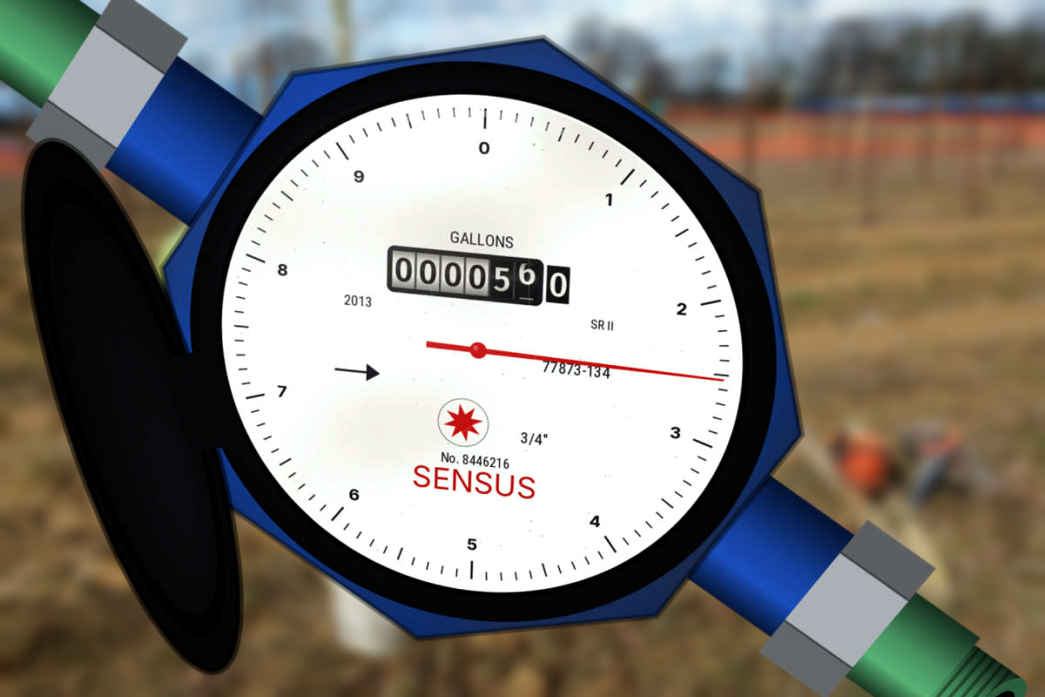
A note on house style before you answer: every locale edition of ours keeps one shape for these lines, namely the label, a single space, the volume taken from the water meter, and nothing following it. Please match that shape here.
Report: 562.5 gal
